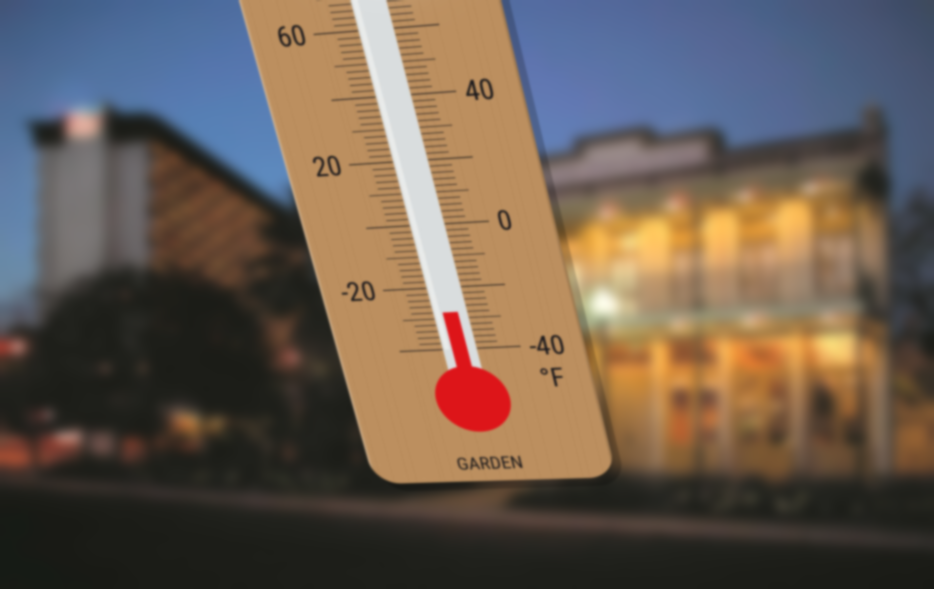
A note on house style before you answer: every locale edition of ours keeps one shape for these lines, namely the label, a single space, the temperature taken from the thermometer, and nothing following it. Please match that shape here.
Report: -28 °F
